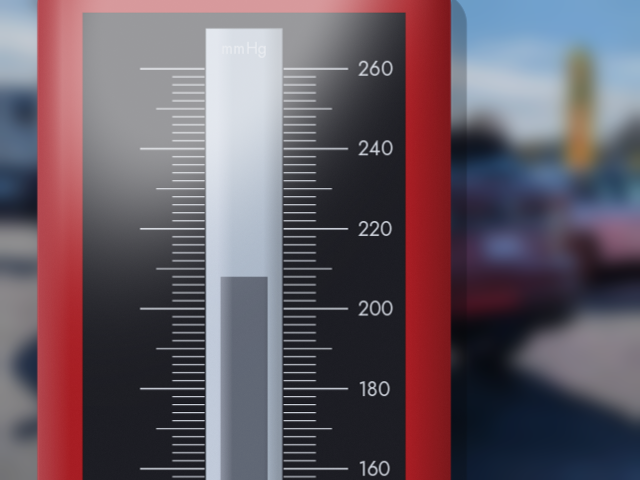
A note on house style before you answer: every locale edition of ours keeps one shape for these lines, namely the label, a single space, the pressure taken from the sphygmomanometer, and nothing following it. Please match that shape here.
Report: 208 mmHg
